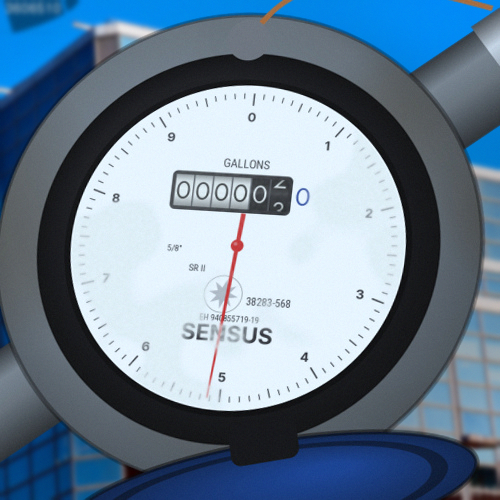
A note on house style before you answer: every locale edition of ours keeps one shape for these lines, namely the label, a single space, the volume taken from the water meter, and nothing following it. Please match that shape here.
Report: 25.1 gal
